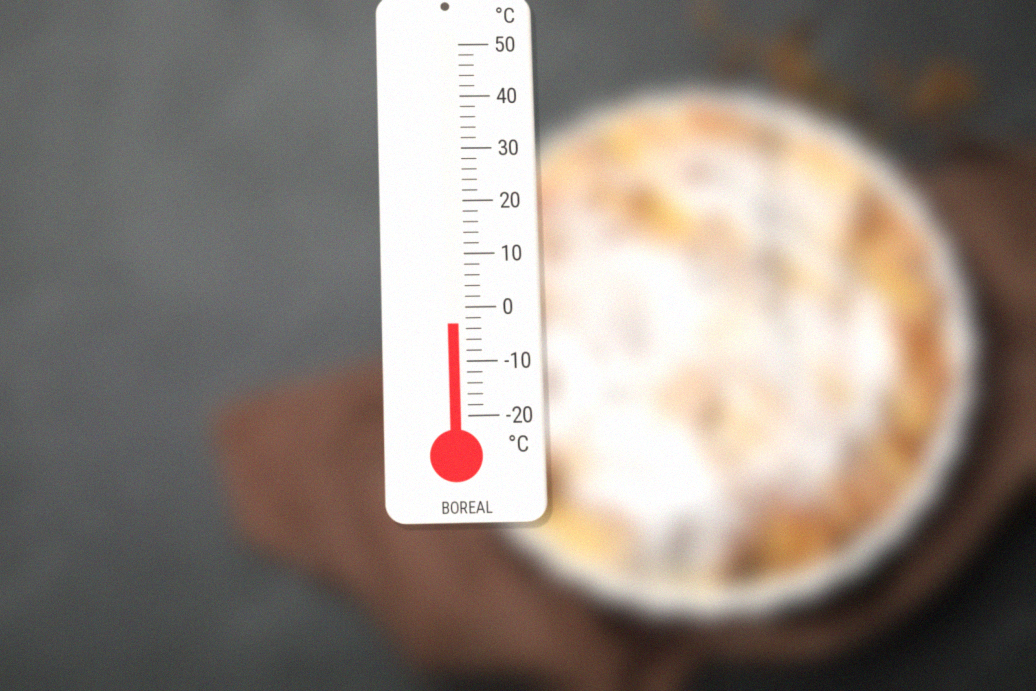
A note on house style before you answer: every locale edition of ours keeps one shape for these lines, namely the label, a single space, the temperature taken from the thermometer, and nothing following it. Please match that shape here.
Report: -3 °C
